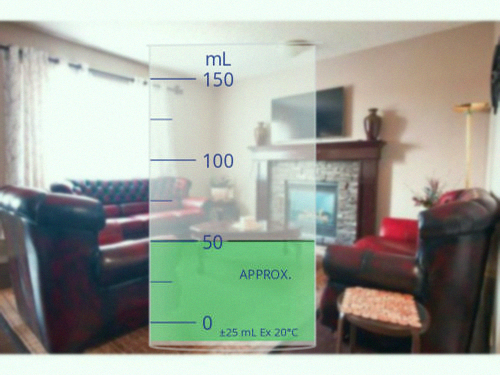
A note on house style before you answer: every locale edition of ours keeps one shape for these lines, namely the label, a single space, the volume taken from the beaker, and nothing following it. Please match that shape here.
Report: 50 mL
